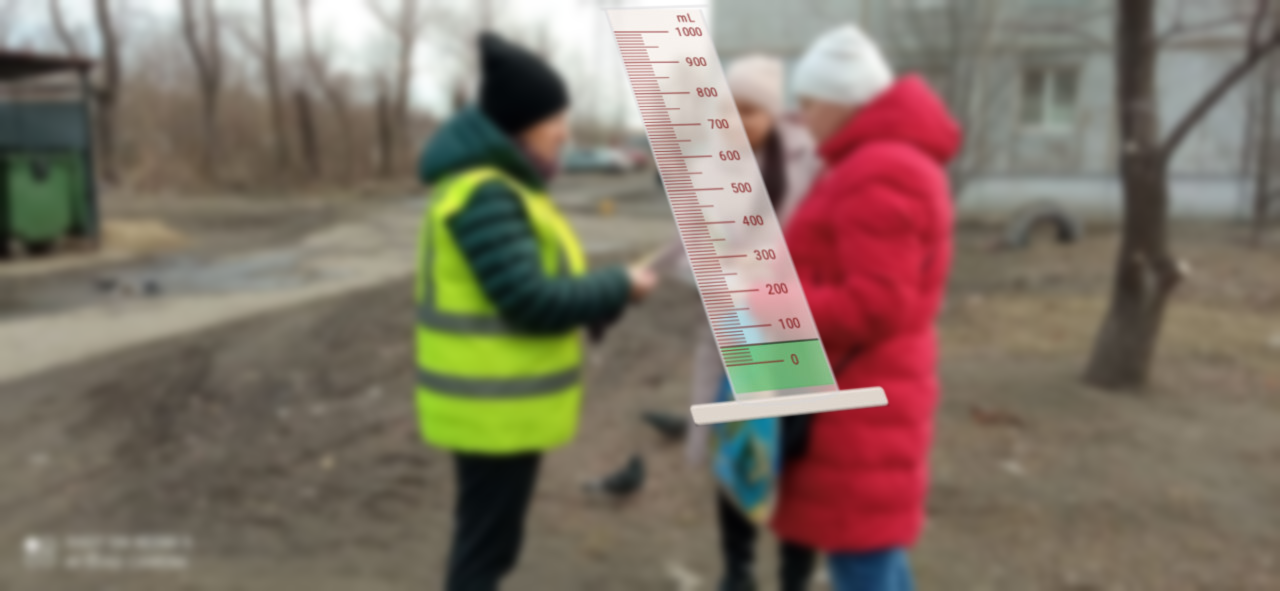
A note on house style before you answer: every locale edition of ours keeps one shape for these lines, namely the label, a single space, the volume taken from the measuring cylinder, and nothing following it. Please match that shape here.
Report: 50 mL
